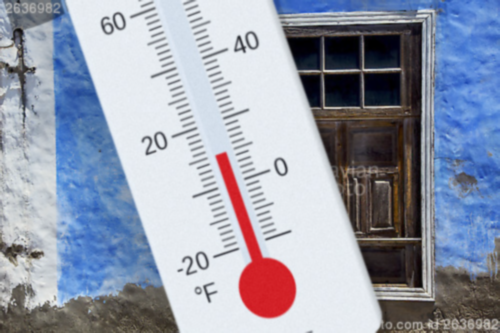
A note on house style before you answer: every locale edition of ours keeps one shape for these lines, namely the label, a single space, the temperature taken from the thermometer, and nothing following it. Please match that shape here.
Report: 10 °F
